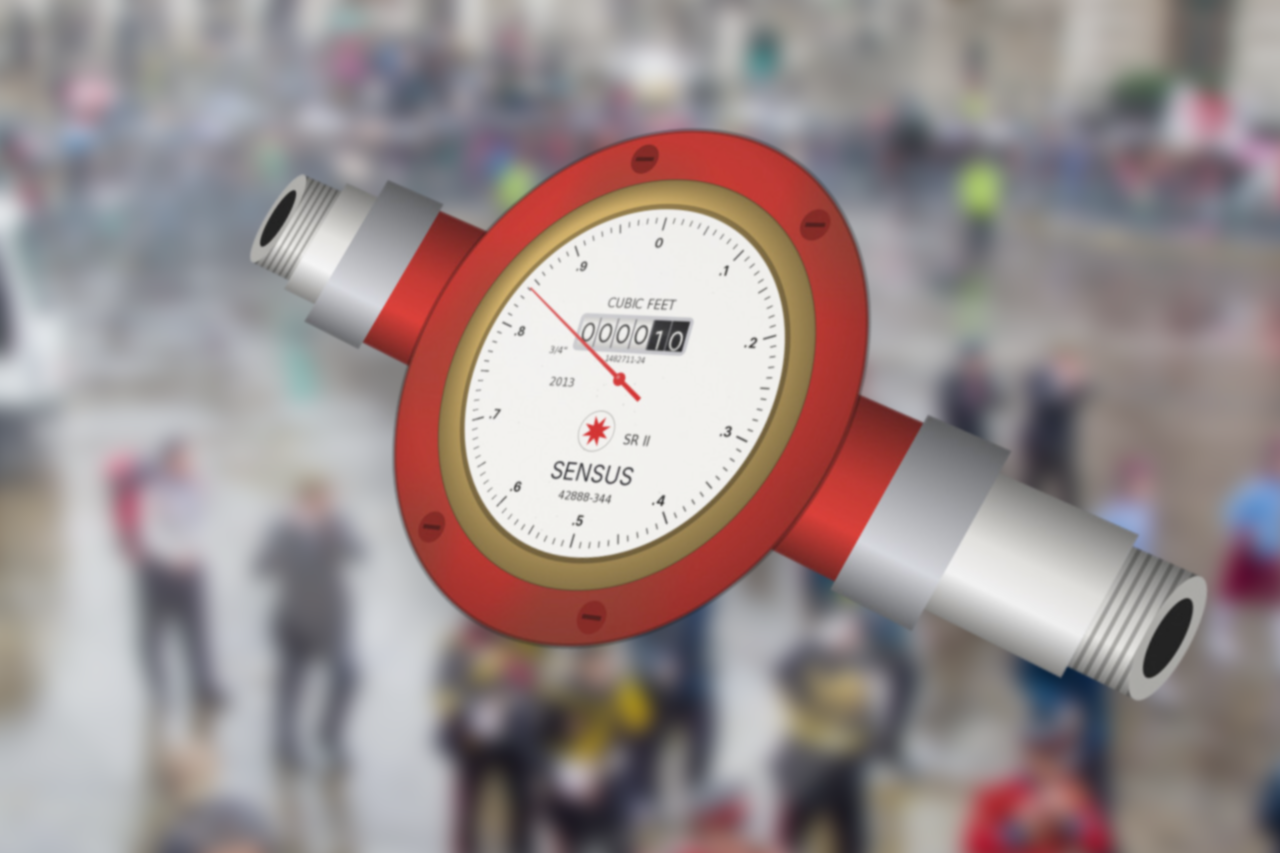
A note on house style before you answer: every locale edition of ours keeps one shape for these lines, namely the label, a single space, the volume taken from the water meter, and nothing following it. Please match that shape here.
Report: 9.84 ft³
